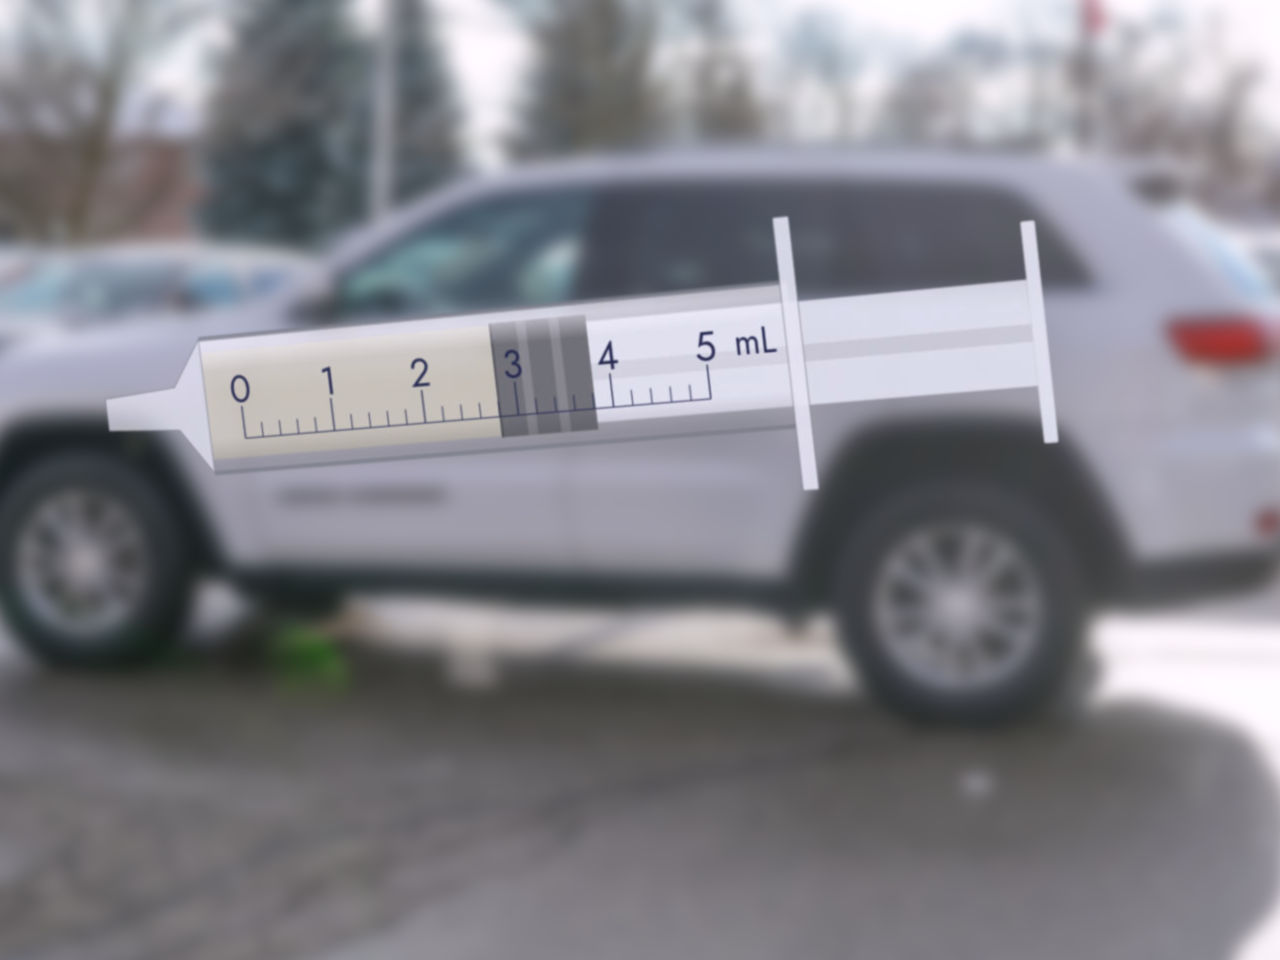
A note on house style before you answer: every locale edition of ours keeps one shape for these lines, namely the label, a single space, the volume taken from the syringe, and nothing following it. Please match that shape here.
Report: 2.8 mL
